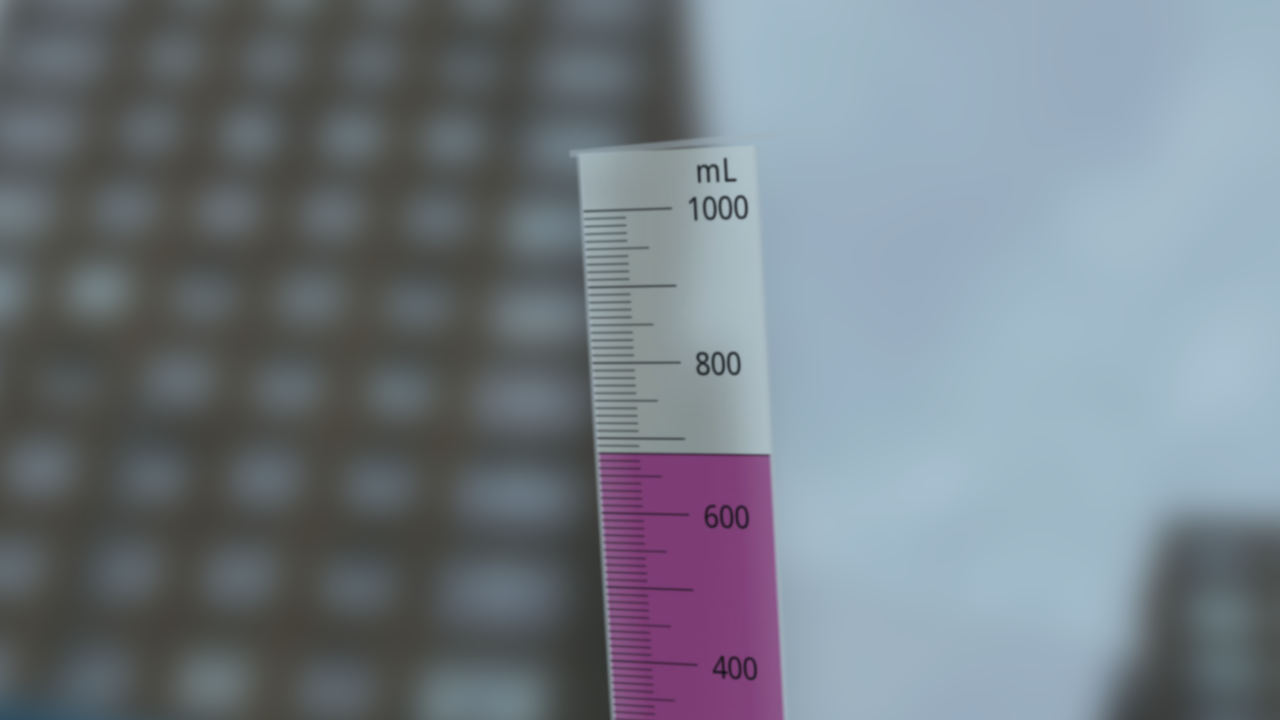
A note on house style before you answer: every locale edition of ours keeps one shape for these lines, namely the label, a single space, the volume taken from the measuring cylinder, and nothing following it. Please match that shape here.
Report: 680 mL
